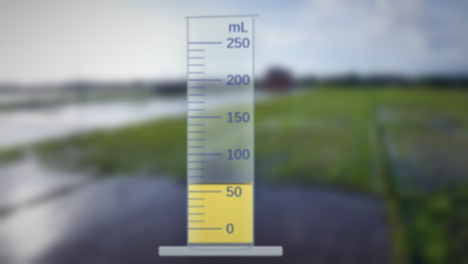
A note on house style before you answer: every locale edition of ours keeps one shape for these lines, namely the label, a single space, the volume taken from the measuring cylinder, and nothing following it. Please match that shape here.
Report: 60 mL
